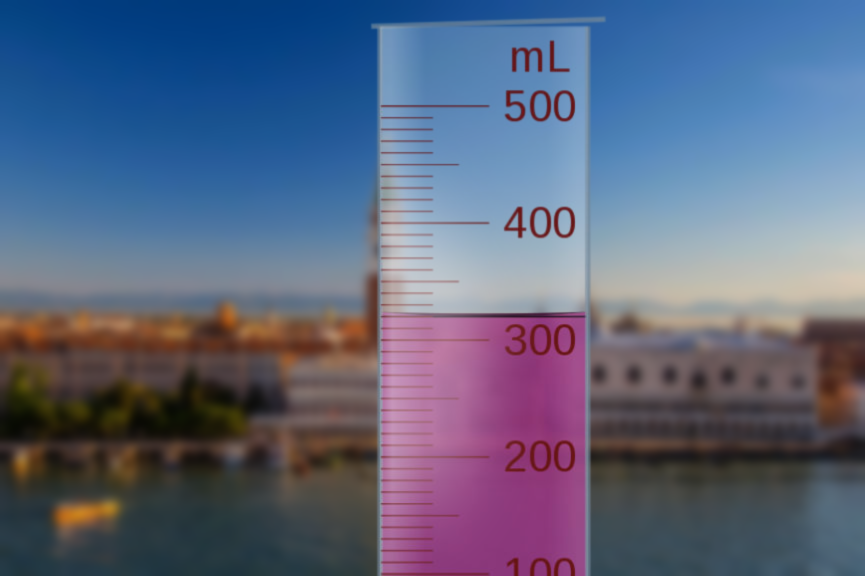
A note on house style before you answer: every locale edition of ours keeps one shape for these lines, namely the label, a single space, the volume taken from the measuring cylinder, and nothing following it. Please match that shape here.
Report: 320 mL
